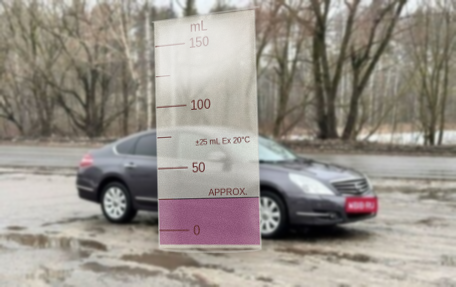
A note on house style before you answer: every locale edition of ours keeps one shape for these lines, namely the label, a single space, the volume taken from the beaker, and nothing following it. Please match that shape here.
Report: 25 mL
